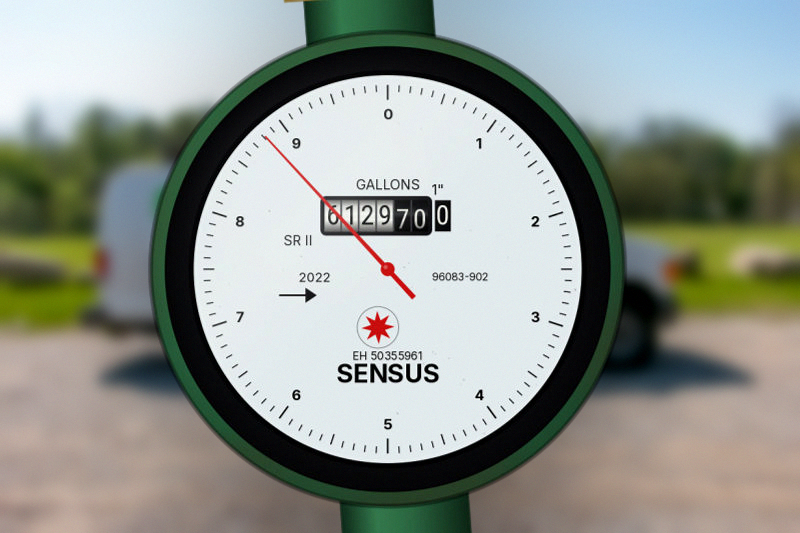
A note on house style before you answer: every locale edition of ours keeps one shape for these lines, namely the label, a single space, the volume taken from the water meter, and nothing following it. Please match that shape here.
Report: 6129698.8 gal
